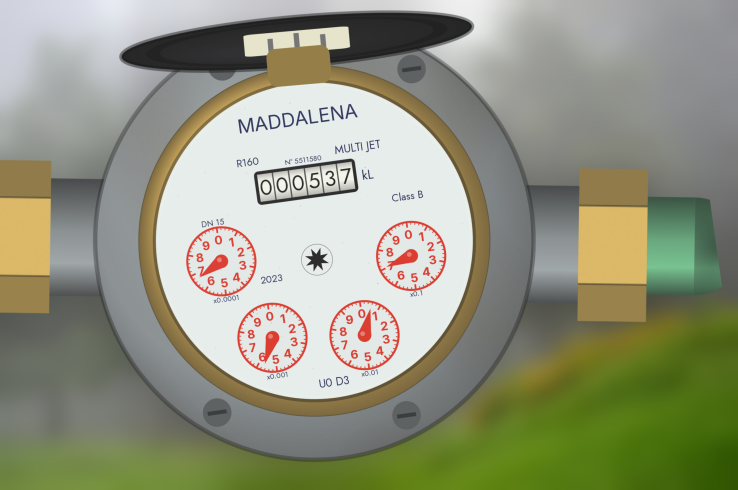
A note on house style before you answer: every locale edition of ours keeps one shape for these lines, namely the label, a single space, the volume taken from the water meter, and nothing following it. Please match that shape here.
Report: 537.7056 kL
